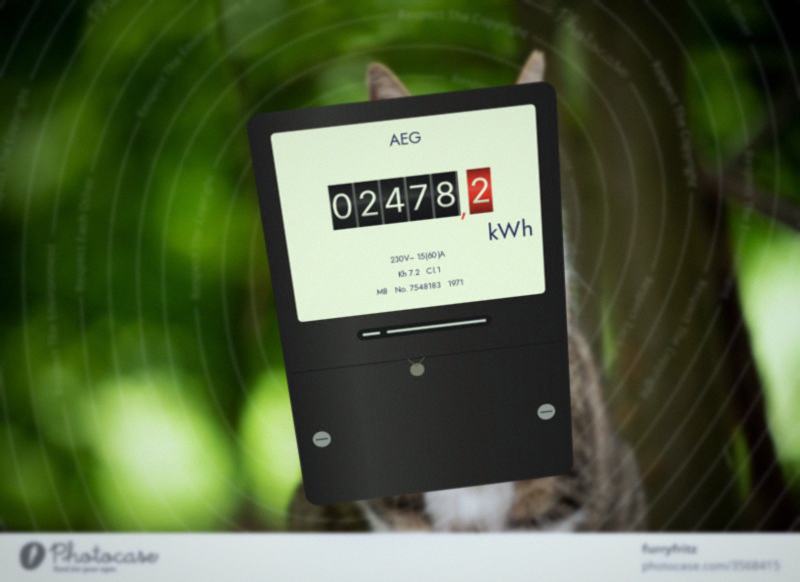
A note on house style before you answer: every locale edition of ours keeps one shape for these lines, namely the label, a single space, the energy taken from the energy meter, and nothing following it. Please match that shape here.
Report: 2478.2 kWh
